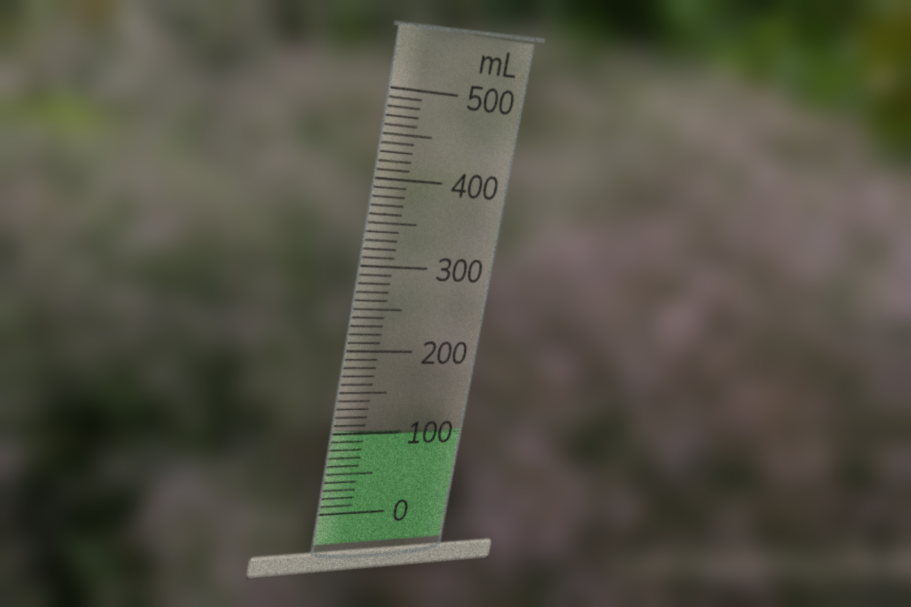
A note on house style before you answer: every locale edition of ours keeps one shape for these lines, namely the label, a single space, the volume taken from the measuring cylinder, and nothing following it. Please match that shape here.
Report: 100 mL
